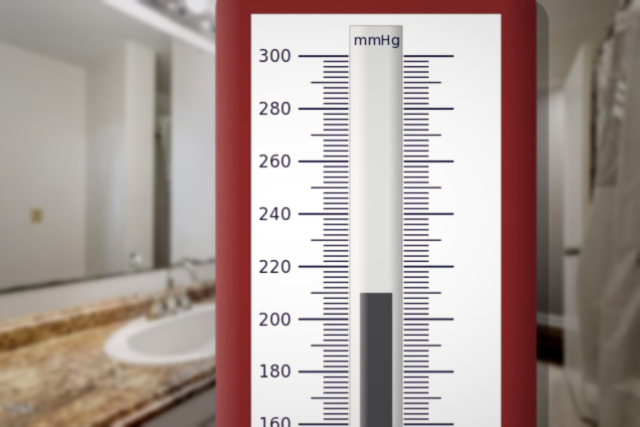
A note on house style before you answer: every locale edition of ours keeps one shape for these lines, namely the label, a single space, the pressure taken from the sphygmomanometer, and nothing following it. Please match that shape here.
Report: 210 mmHg
